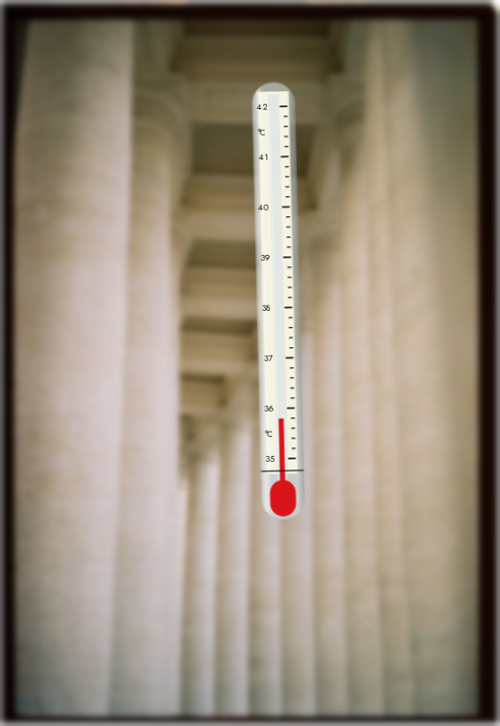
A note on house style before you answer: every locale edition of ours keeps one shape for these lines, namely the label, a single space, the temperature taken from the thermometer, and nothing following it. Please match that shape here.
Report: 35.8 °C
